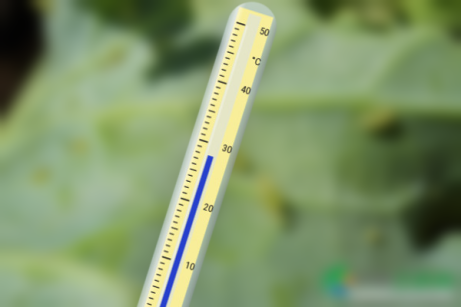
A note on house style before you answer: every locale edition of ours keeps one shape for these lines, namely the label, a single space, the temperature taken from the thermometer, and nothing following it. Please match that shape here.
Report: 28 °C
